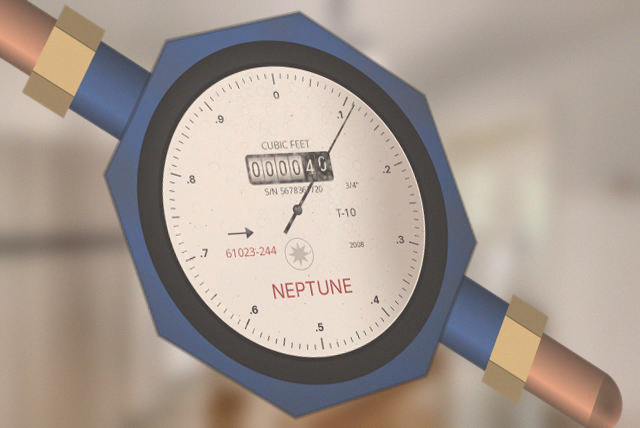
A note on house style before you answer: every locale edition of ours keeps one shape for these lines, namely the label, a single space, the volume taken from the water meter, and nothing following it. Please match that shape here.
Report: 40.11 ft³
